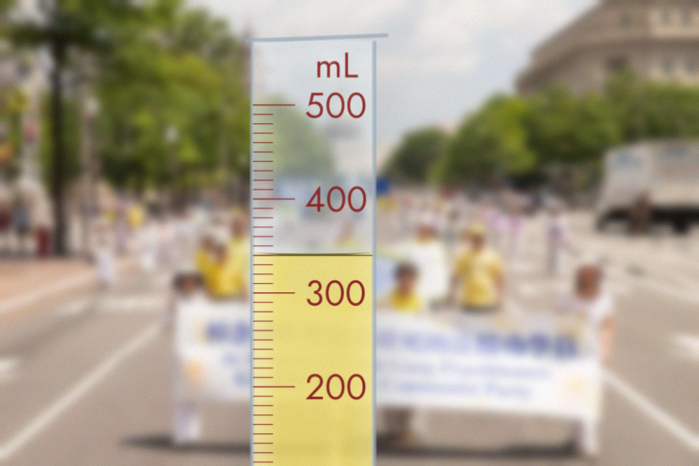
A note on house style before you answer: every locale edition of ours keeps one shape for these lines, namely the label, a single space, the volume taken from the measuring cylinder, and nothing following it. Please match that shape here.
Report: 340 mL
